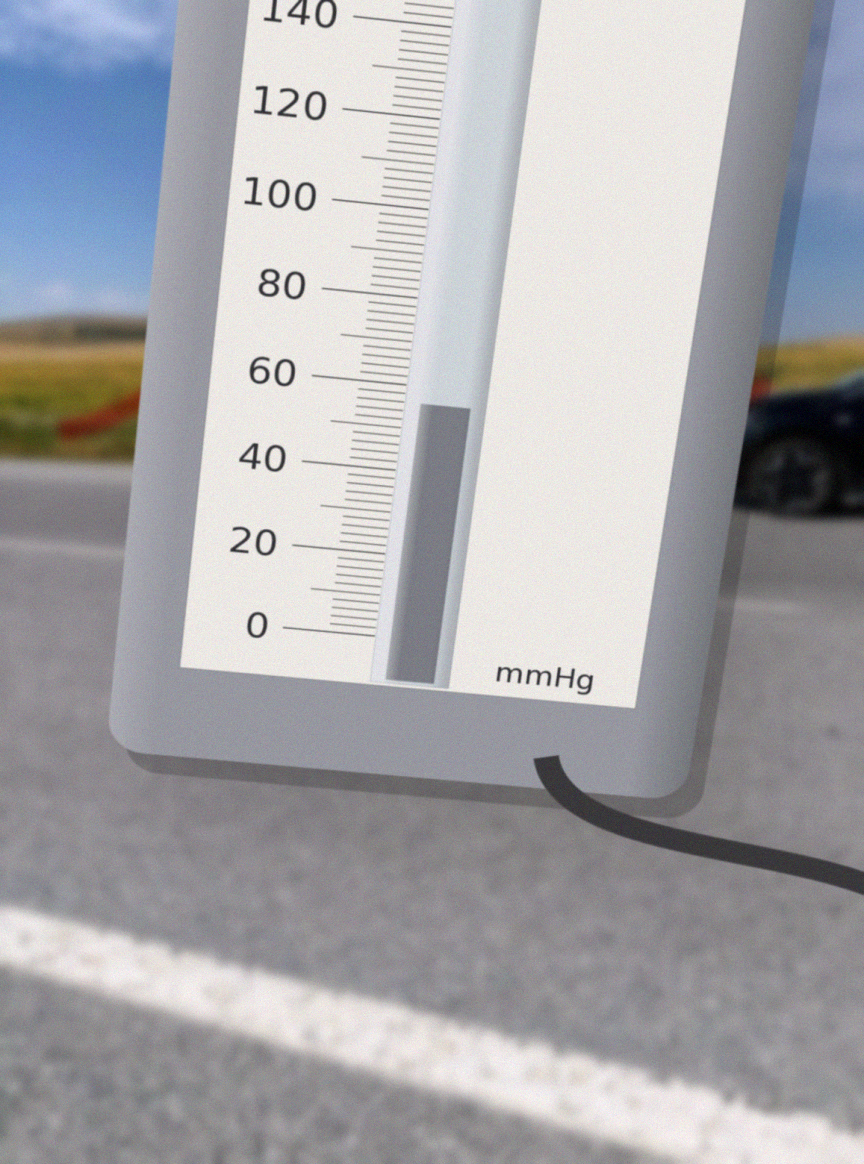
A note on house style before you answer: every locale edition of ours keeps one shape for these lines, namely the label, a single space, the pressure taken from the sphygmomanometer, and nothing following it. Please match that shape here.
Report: 56 mmHg
